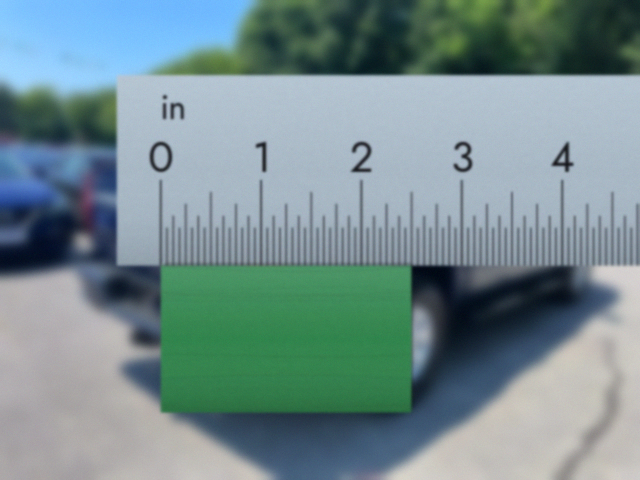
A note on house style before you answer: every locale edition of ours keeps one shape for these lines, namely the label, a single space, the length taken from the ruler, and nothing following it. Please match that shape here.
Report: 2.5 in
